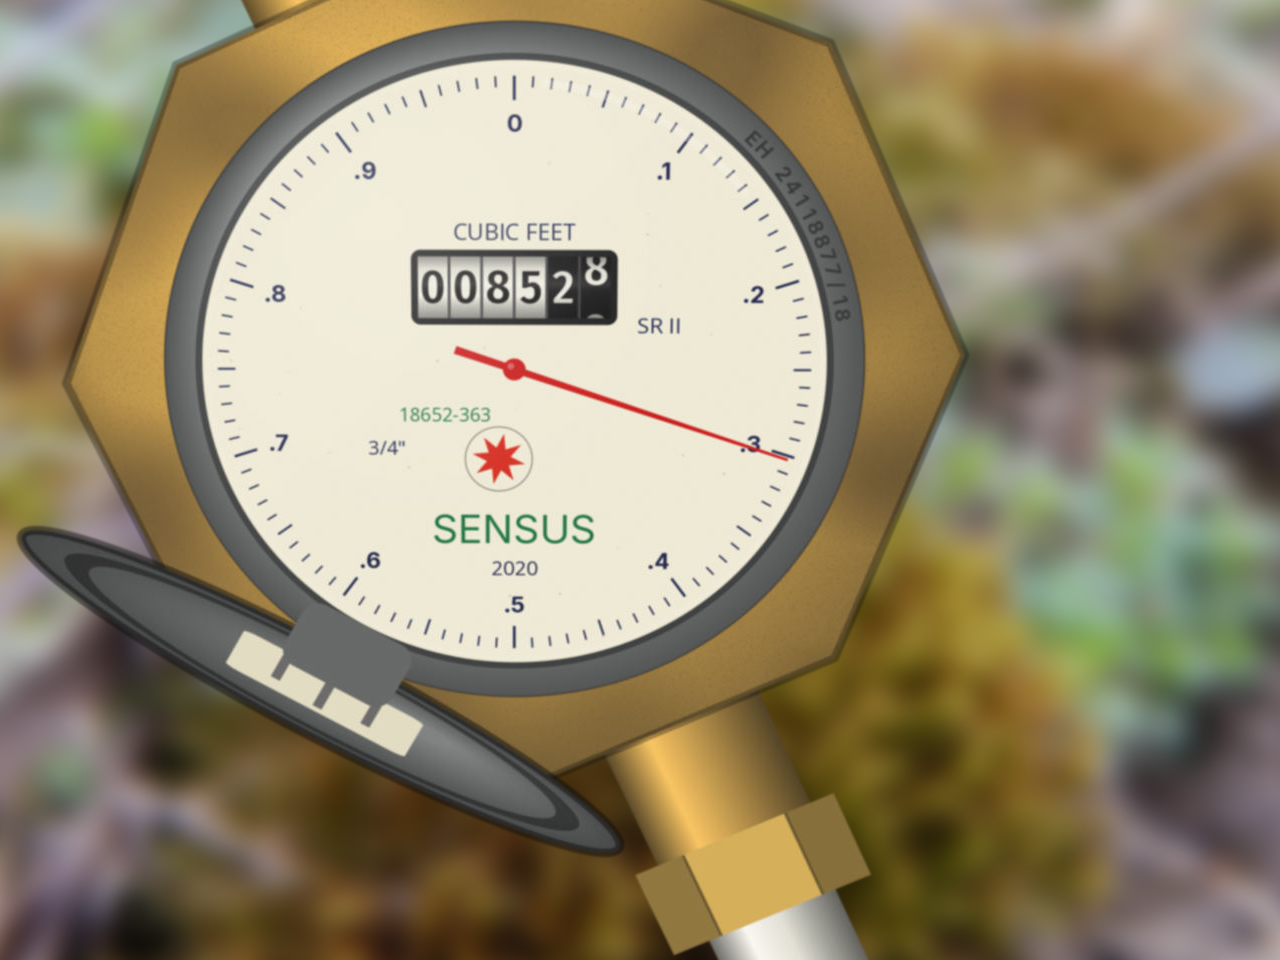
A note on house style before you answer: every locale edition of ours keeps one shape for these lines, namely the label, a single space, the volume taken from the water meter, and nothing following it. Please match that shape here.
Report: 8528.30 ft³
